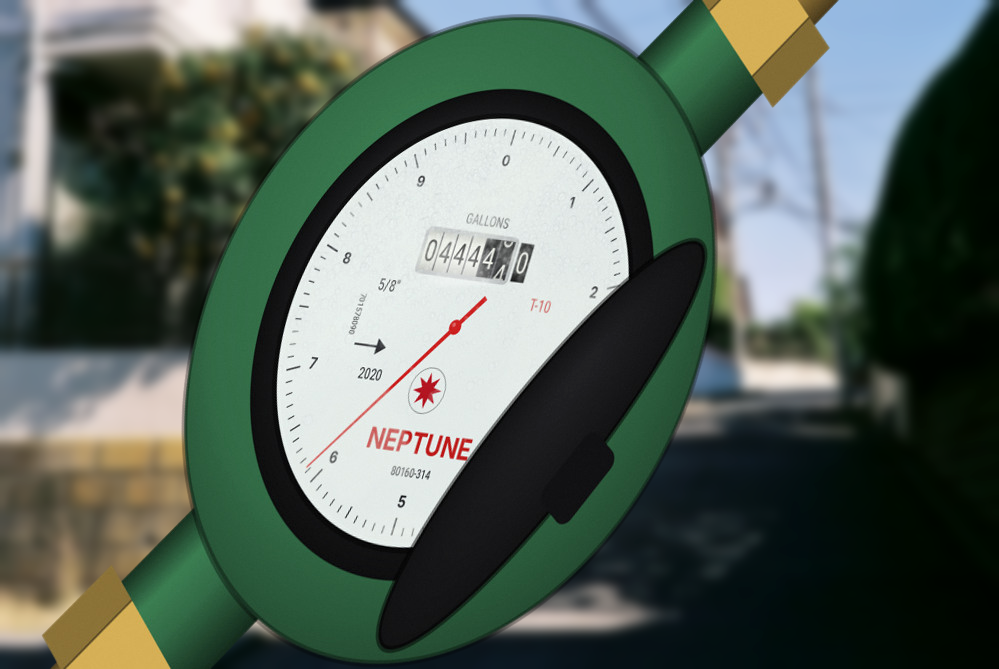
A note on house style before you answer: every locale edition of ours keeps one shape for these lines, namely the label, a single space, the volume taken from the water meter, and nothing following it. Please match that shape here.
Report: 444436.1 gal
